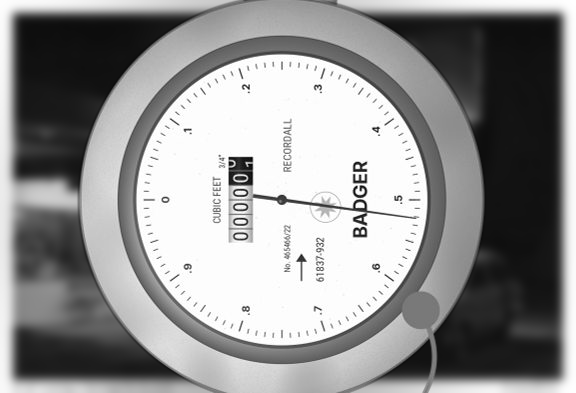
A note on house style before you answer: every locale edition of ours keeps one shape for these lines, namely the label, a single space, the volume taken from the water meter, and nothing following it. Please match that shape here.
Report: 0.52 ft³
